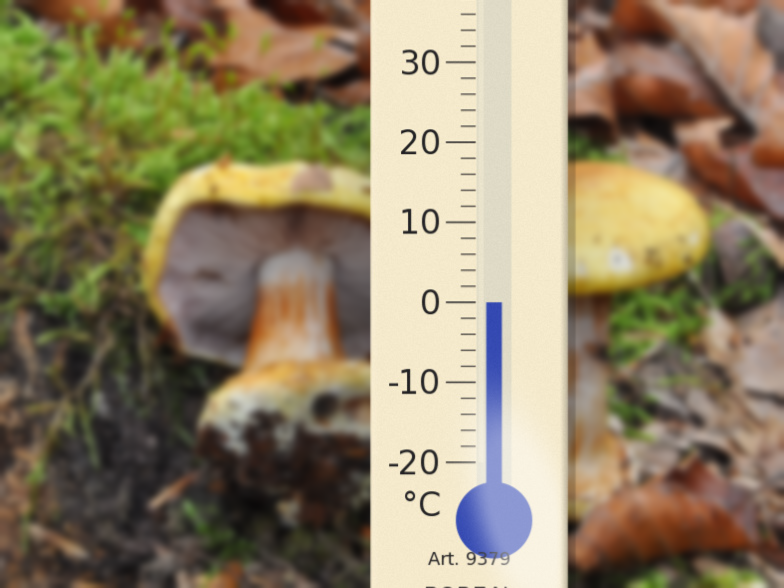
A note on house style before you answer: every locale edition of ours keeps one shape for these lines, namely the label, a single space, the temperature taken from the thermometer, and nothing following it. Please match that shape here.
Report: 0 °C
